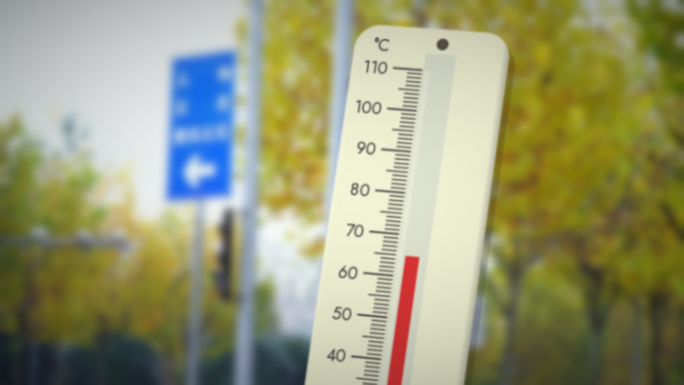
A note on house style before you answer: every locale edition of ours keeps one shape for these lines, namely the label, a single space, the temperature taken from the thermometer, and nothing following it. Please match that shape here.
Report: 65 °C
